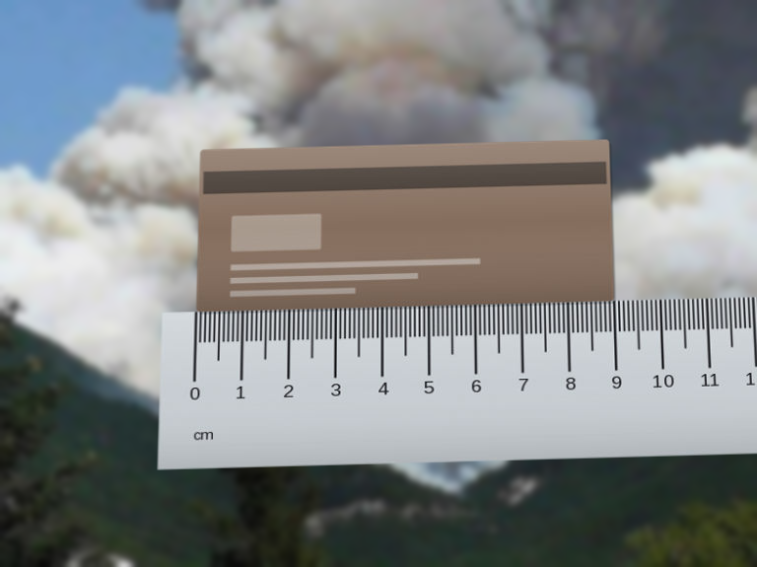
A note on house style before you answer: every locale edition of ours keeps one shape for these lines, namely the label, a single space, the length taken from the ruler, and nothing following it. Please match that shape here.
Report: 9 cm
